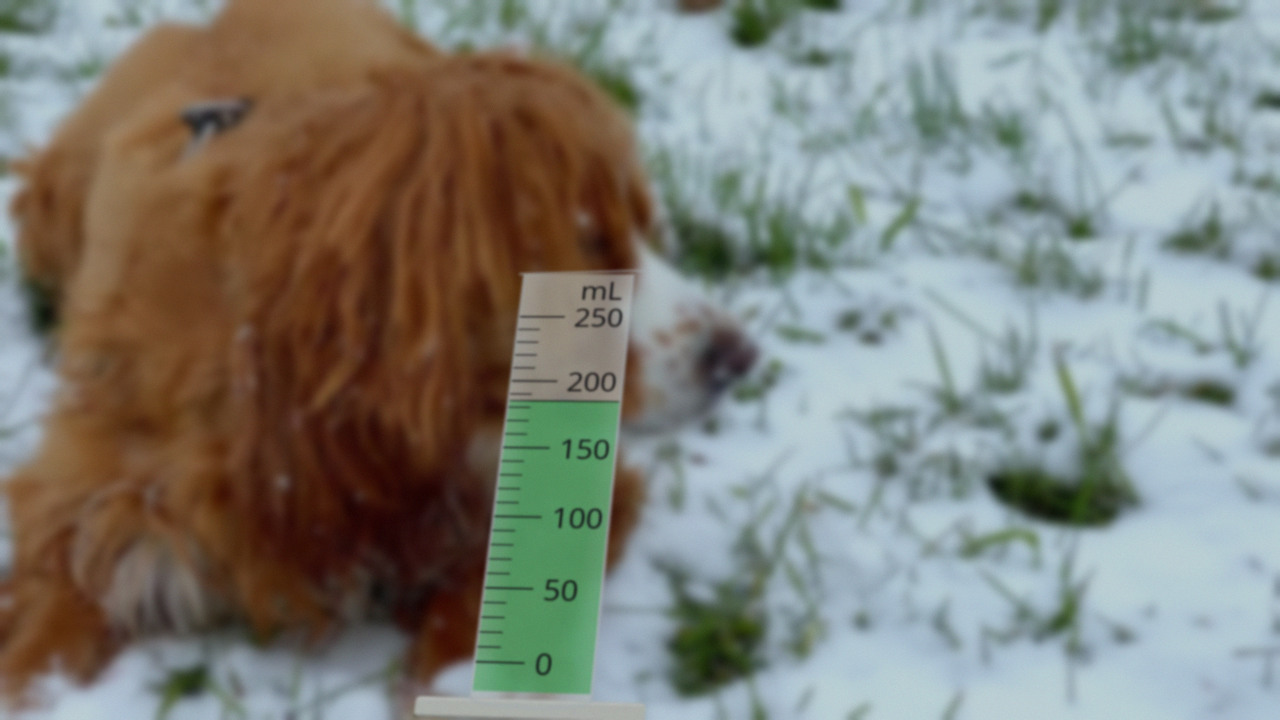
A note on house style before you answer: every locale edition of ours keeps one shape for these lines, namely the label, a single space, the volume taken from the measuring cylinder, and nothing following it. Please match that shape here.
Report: 185 mL
